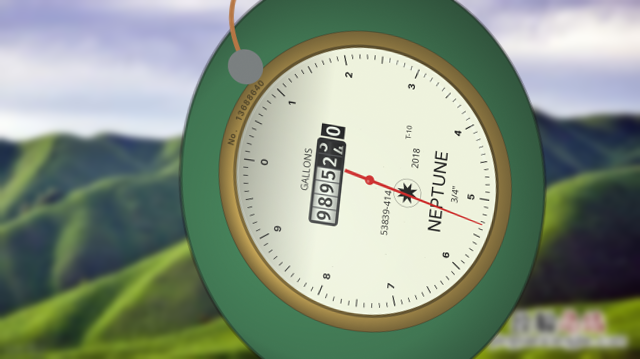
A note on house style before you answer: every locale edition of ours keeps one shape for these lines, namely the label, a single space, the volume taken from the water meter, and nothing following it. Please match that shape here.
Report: 9895235.3 gal
